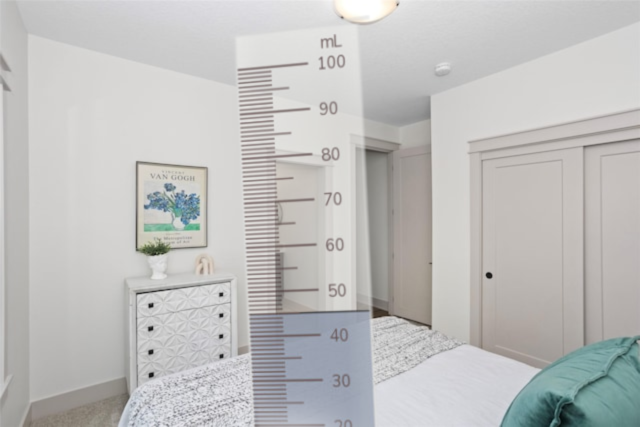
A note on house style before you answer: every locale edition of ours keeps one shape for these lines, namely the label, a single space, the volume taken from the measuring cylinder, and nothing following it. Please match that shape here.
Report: 45 mL
